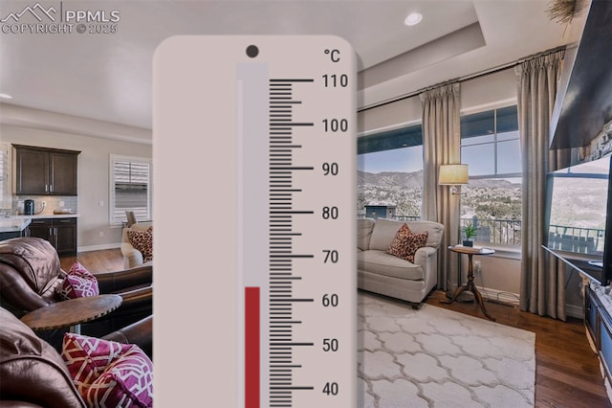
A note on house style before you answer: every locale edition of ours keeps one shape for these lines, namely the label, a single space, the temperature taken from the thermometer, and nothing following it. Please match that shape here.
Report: 63 °C
